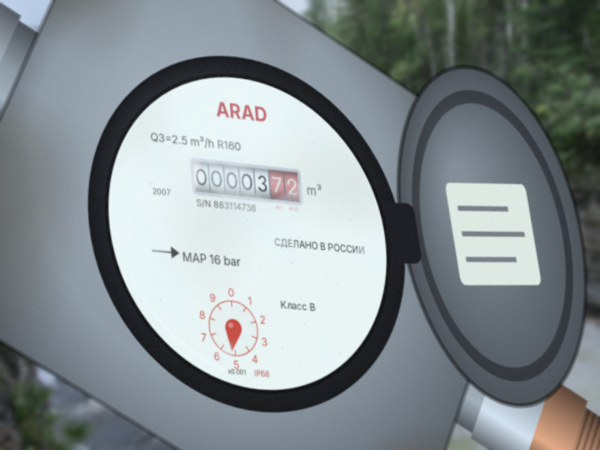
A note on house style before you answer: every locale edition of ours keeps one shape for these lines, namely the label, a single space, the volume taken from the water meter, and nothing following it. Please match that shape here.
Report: 3.725 m³
